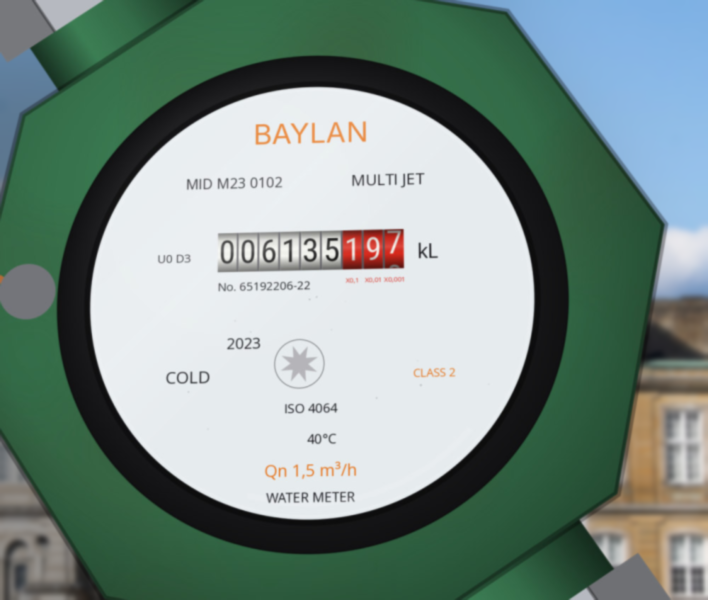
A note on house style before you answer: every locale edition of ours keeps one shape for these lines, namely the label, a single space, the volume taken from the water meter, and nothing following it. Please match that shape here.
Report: 6135.197 kL
